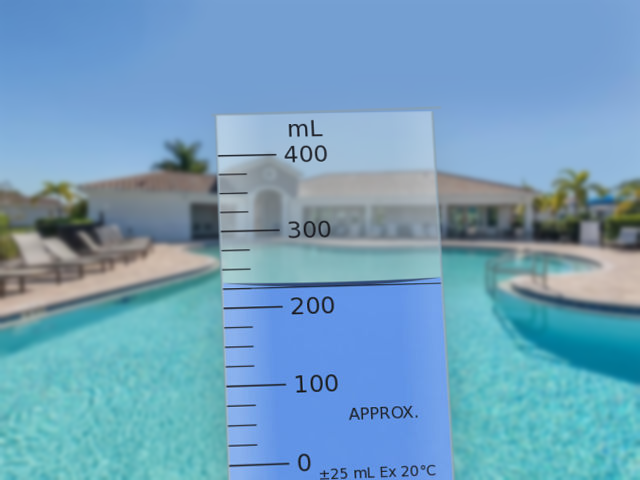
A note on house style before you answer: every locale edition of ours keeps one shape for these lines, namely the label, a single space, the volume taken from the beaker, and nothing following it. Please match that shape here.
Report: 225 mL
